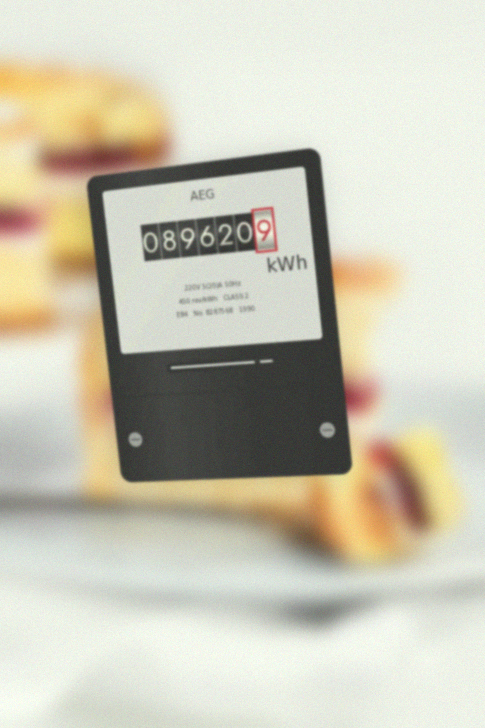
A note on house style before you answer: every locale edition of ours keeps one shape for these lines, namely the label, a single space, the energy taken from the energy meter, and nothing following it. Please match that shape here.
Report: 89620.9 kWh
